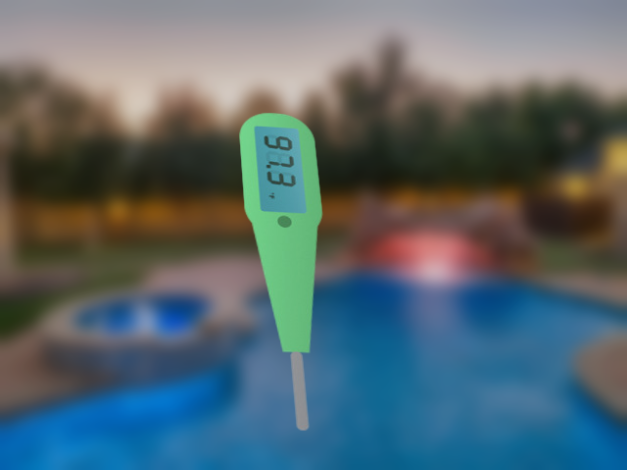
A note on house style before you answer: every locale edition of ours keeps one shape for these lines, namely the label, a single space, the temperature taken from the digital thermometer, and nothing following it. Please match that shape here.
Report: 97.3 °F
